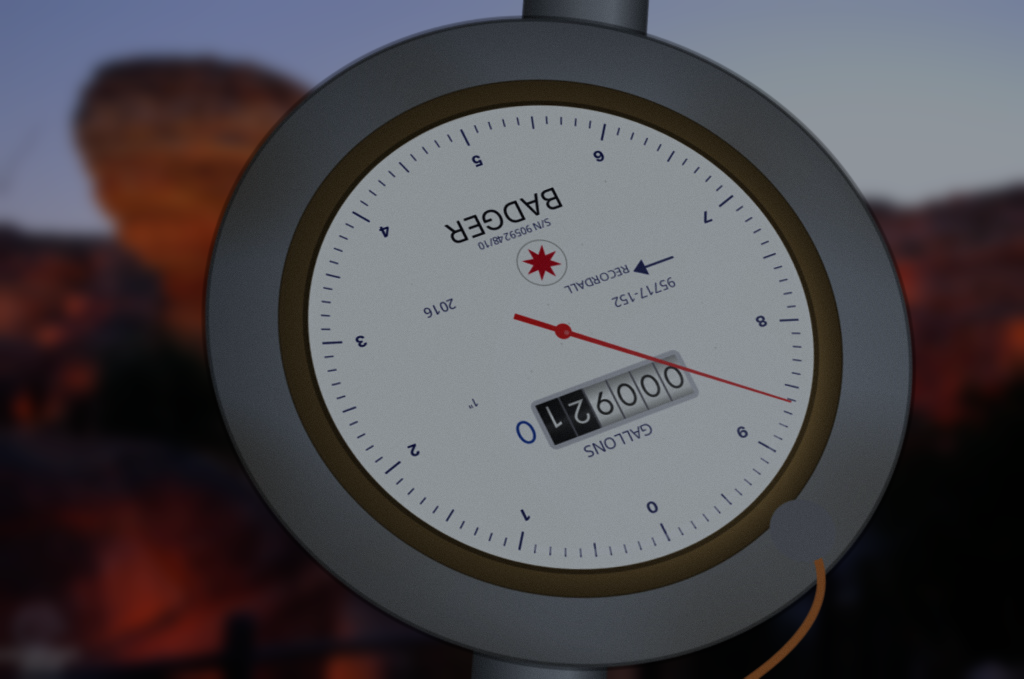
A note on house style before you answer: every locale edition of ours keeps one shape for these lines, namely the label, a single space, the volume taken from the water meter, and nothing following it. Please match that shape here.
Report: 9208.6 gal
